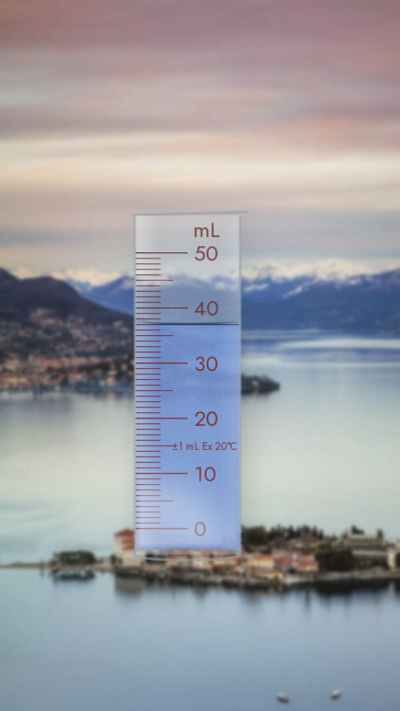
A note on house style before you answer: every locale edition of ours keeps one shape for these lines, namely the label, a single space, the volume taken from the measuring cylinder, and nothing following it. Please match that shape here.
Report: 37 mL
